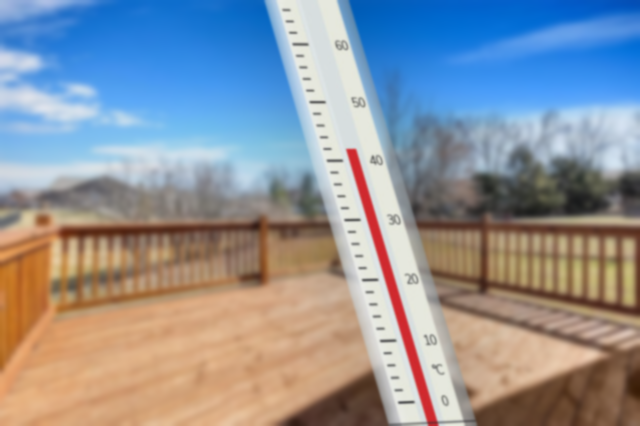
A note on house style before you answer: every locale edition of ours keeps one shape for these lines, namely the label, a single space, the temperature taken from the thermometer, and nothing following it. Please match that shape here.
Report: 42 °C
